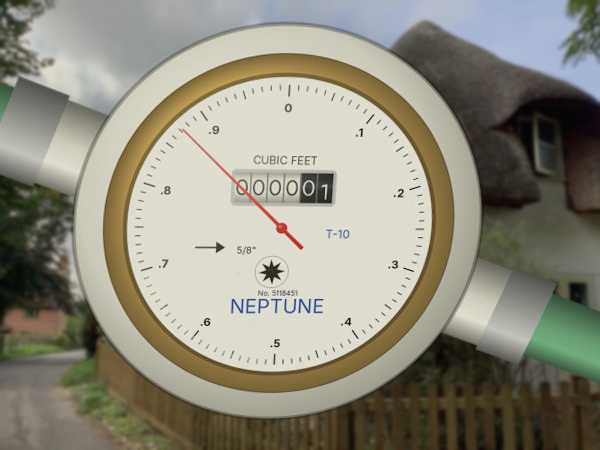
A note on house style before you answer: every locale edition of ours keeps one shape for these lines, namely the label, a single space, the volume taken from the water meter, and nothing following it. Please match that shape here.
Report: 0.87 ft³
